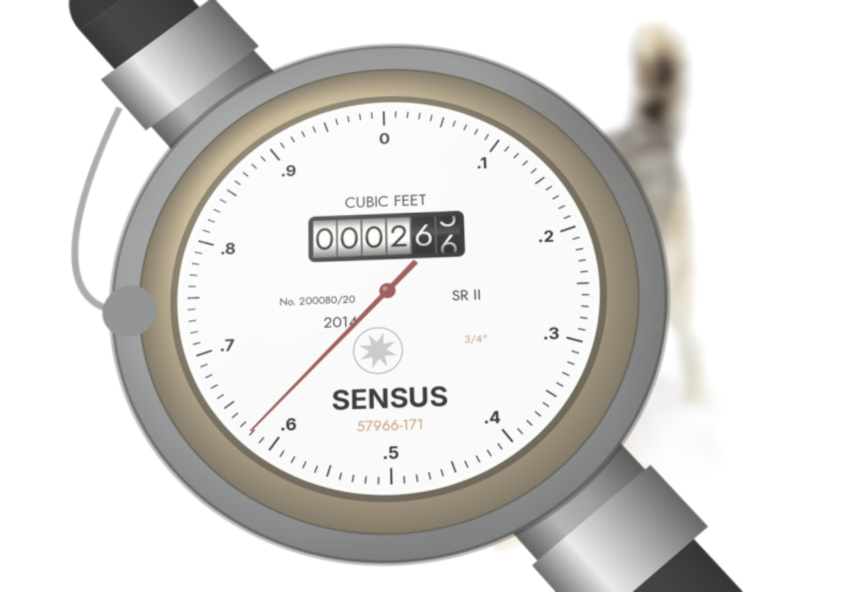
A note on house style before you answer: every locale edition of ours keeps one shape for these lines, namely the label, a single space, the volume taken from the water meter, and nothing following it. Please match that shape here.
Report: 265.62 ft³
